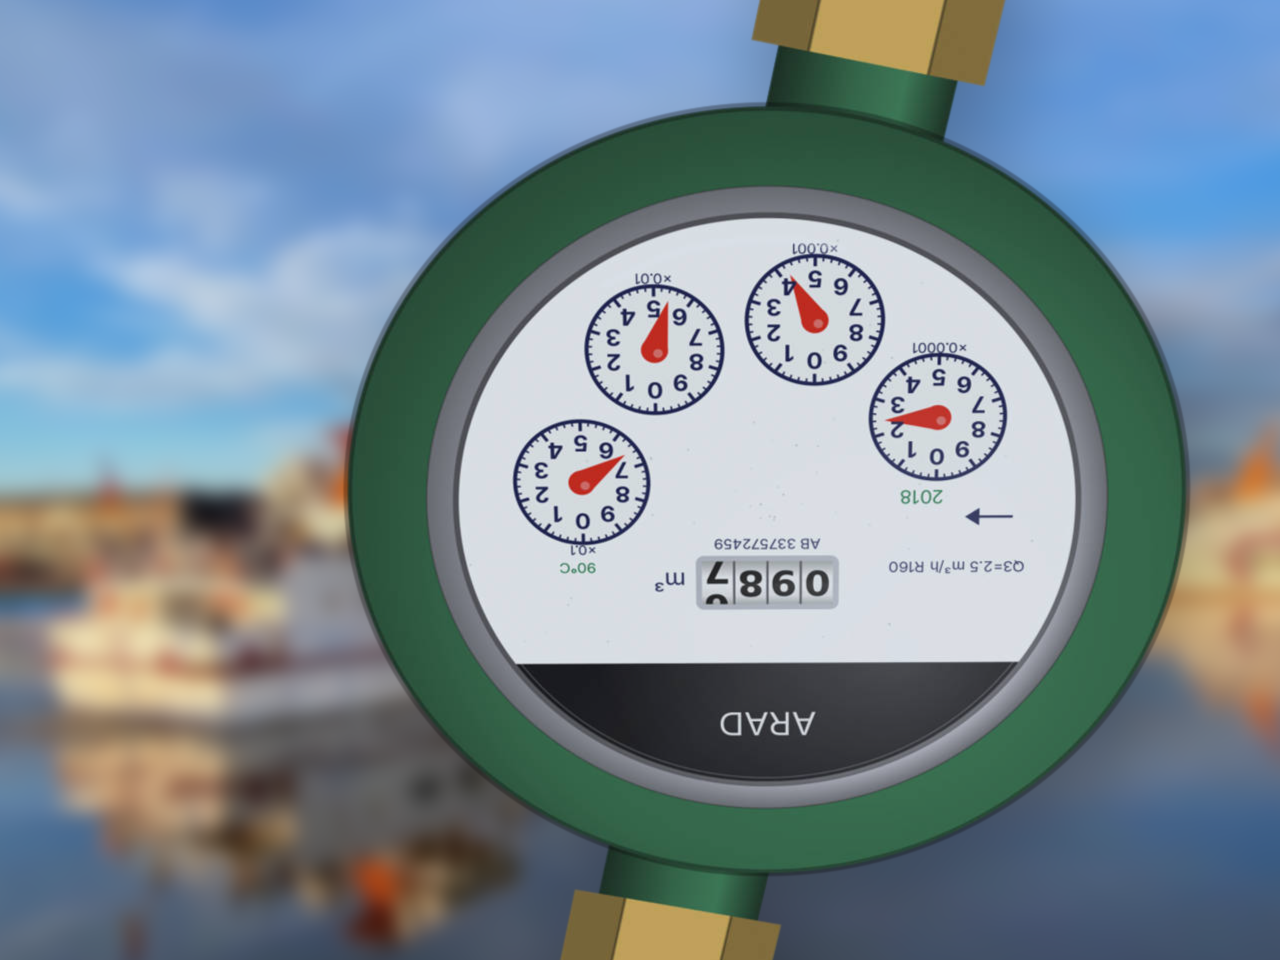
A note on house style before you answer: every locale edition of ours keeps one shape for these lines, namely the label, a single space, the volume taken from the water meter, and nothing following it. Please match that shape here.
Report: 986.6542 m³
